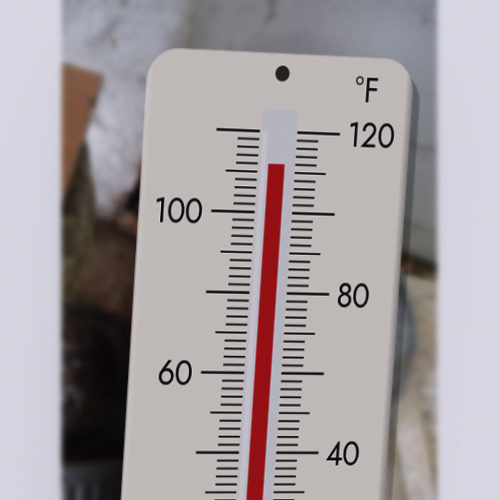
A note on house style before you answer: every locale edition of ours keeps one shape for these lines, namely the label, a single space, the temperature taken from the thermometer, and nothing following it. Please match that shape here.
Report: 112 °F
